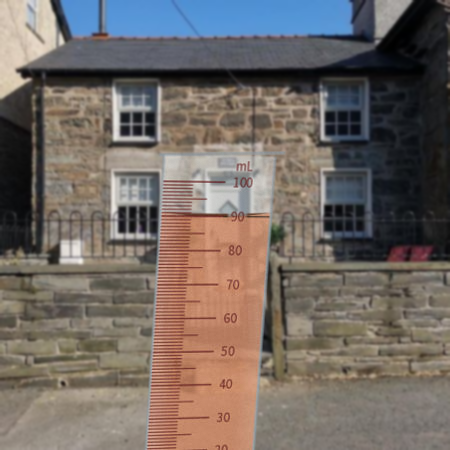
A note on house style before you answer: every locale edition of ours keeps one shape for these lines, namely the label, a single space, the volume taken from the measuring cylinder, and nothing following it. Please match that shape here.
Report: 90 mL
